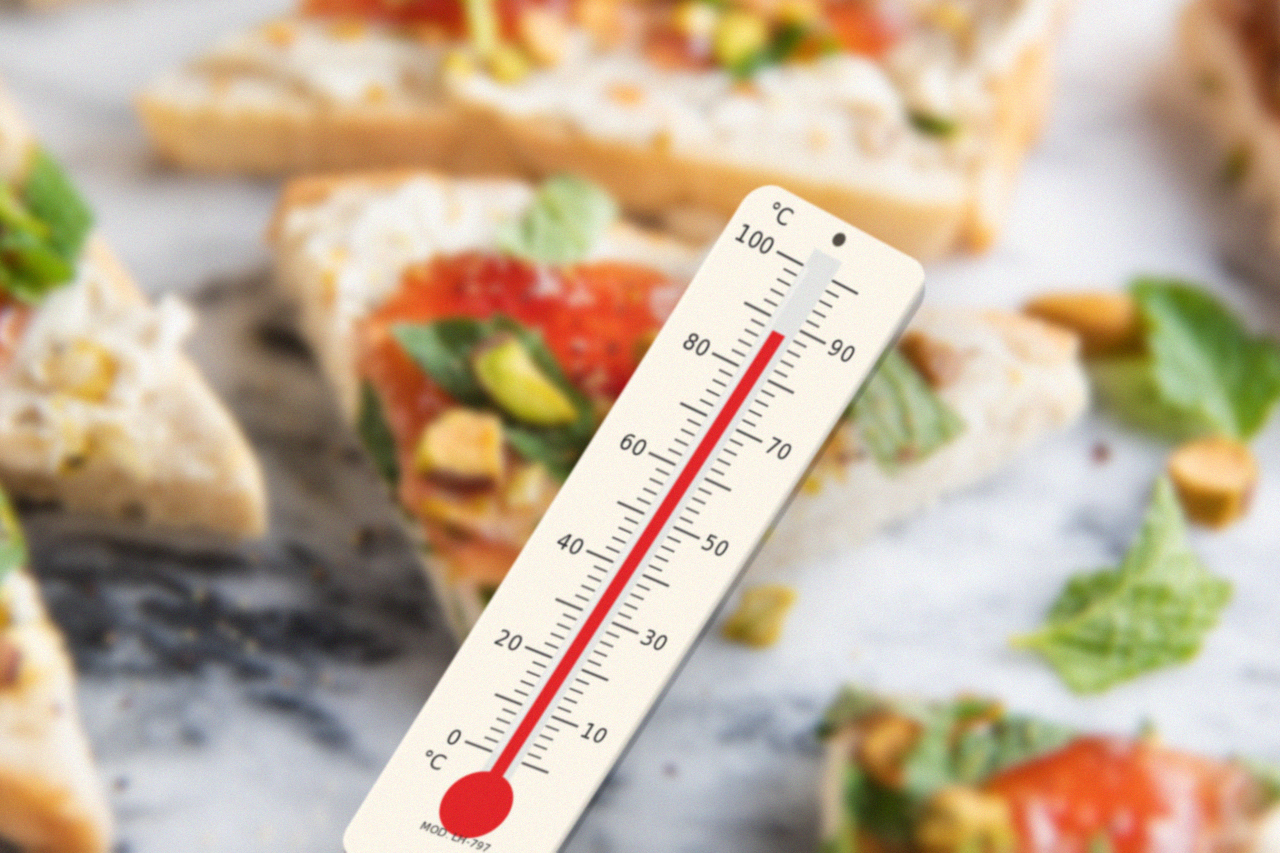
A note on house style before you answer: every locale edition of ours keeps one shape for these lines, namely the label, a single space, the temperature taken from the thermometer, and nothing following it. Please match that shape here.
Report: 88 °C
